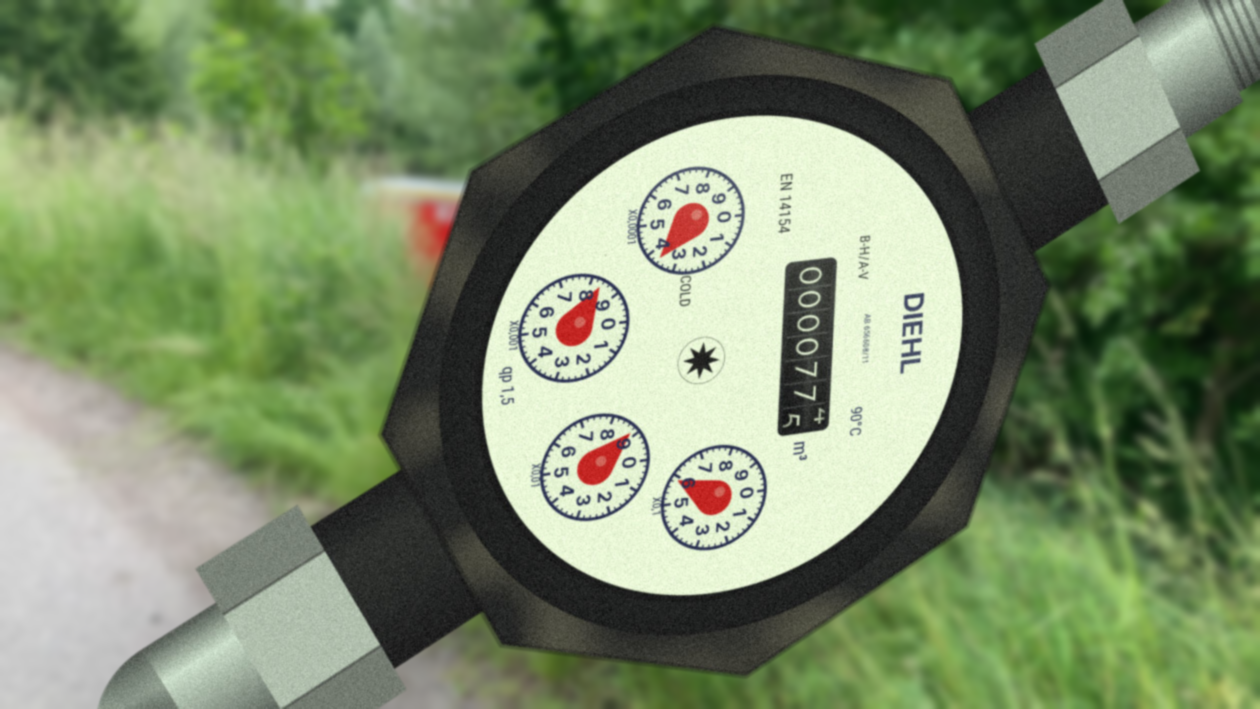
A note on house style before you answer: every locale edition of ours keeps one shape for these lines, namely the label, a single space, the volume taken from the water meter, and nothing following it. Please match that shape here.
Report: 774.5883 m³
